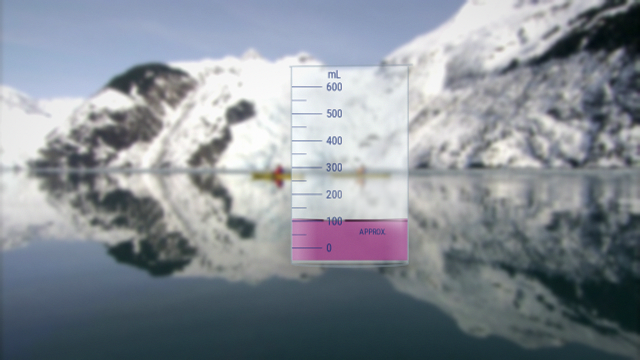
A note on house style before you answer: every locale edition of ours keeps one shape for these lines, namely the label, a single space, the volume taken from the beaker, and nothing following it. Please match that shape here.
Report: 100 mL
